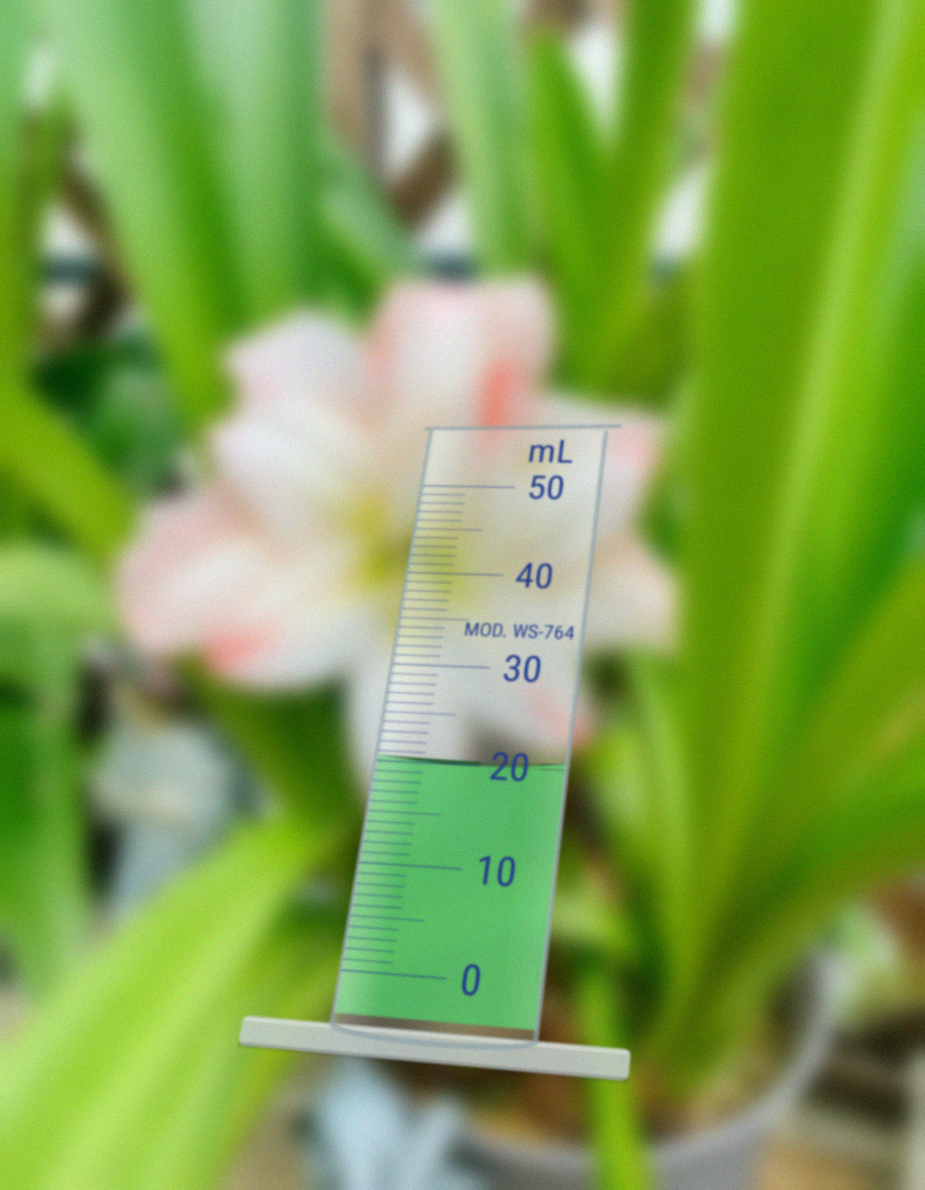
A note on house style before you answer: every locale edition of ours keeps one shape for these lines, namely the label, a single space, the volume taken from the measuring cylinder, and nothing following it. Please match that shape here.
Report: 20 mL
